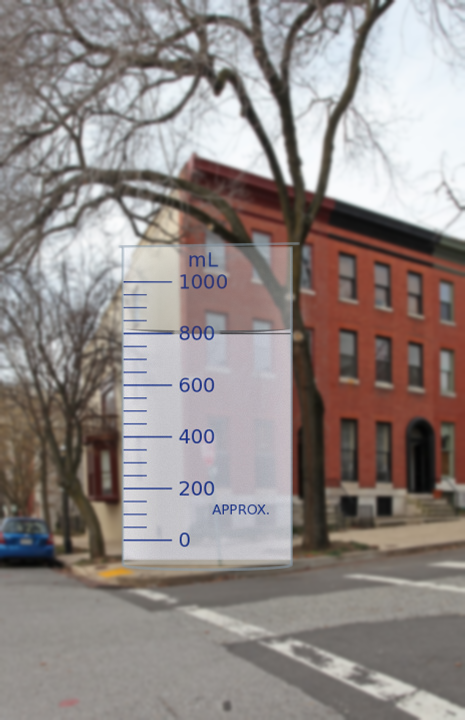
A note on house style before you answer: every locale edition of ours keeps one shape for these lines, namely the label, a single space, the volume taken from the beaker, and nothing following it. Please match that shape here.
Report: 800 mL
